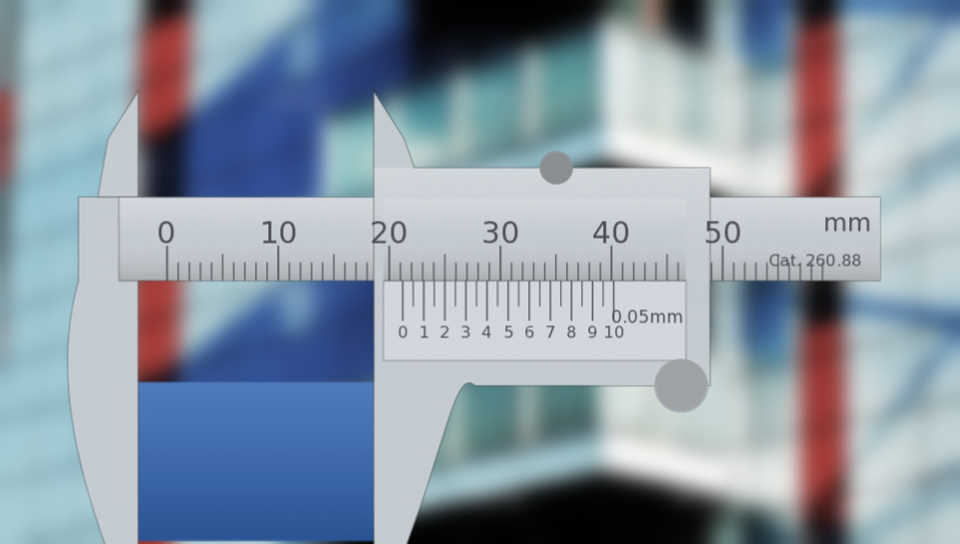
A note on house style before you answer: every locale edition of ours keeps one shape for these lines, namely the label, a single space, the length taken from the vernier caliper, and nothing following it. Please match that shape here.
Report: 21.2 mm
